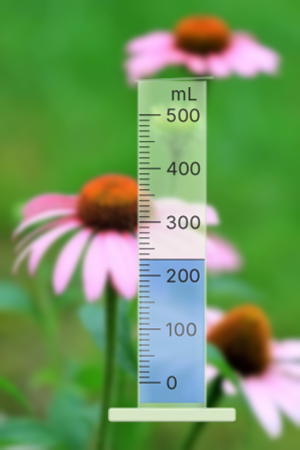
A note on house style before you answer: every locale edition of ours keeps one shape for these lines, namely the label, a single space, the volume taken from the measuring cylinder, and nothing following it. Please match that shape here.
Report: 230 mL
